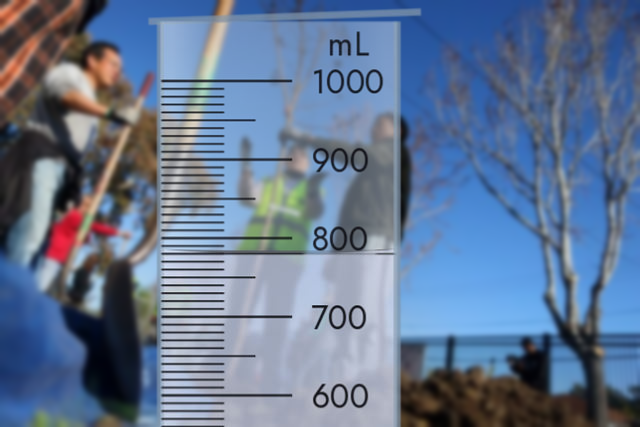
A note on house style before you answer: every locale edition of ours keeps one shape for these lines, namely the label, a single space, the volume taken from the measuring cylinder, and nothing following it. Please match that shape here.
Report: 780 mL
